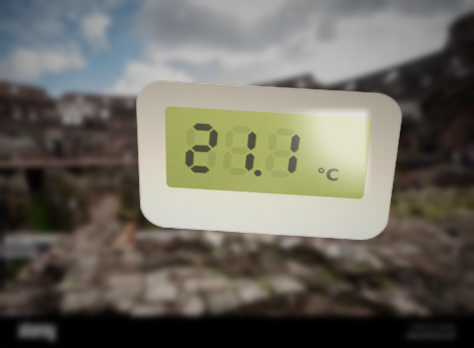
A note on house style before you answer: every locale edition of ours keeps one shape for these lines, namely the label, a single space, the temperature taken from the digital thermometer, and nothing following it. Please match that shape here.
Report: 21.1 °C
